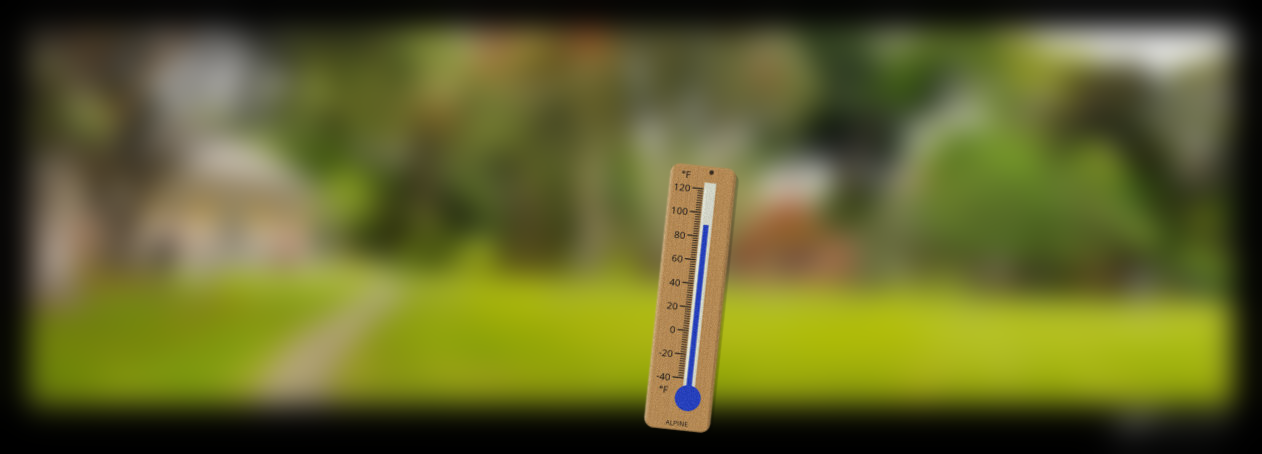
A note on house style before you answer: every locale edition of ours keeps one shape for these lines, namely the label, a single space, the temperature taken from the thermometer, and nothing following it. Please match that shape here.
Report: 90 °F
